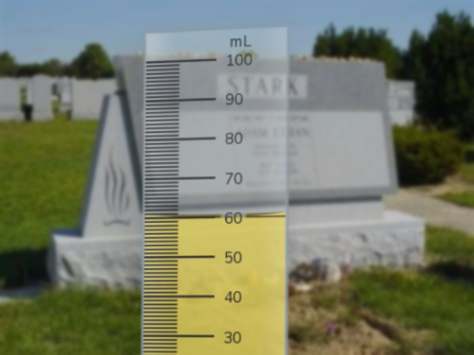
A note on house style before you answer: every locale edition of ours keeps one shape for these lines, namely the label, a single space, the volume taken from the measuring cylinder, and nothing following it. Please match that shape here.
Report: 60 mL
